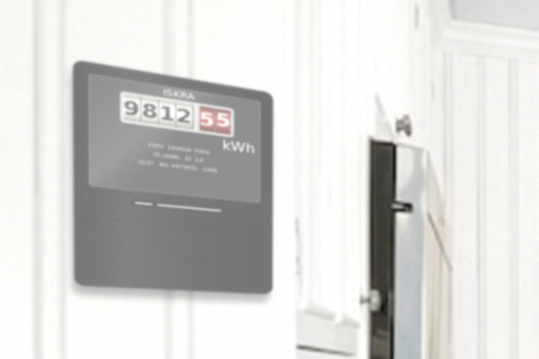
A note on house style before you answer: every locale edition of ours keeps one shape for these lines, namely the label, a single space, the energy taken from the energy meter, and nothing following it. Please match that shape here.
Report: 9812.55 kWh
